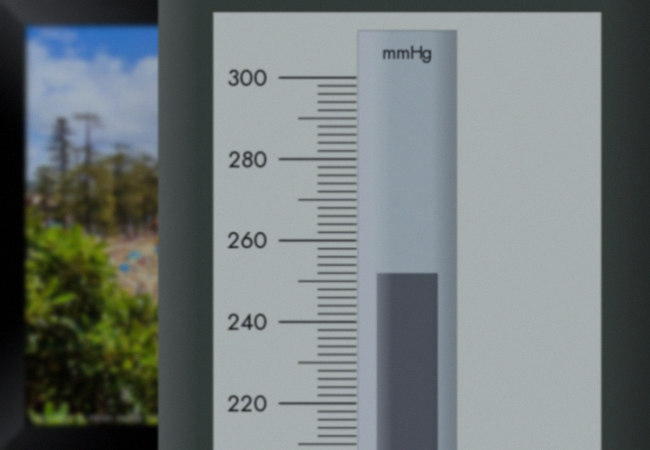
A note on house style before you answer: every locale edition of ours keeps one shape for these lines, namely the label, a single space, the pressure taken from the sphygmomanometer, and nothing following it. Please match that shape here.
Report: 252 mmHg
